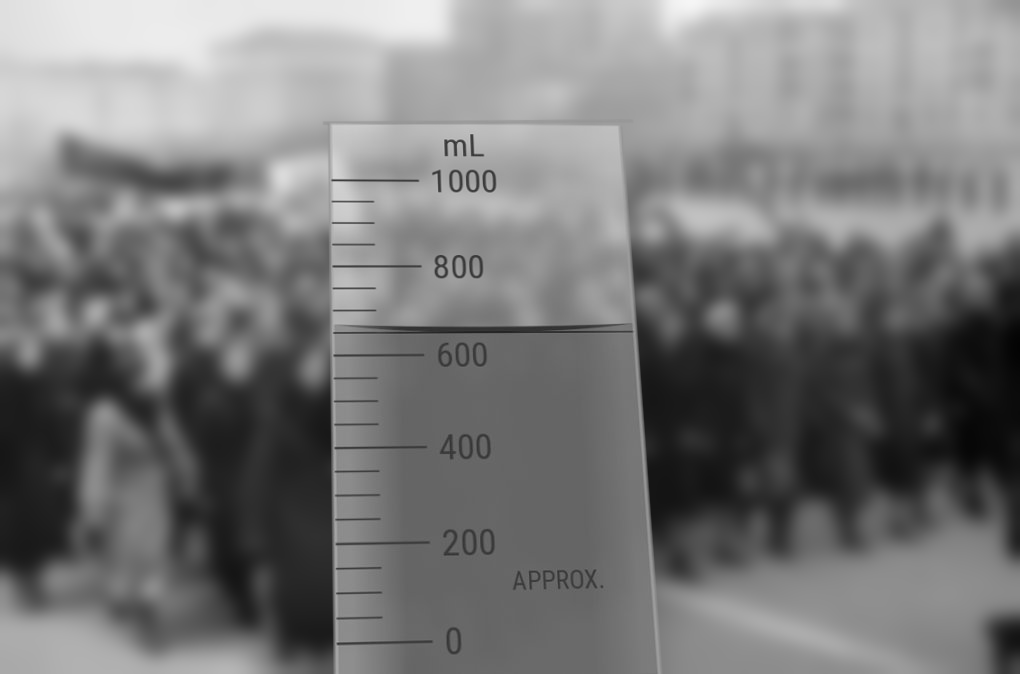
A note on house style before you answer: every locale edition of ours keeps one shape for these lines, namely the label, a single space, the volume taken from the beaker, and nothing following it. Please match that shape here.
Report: 650 mL
